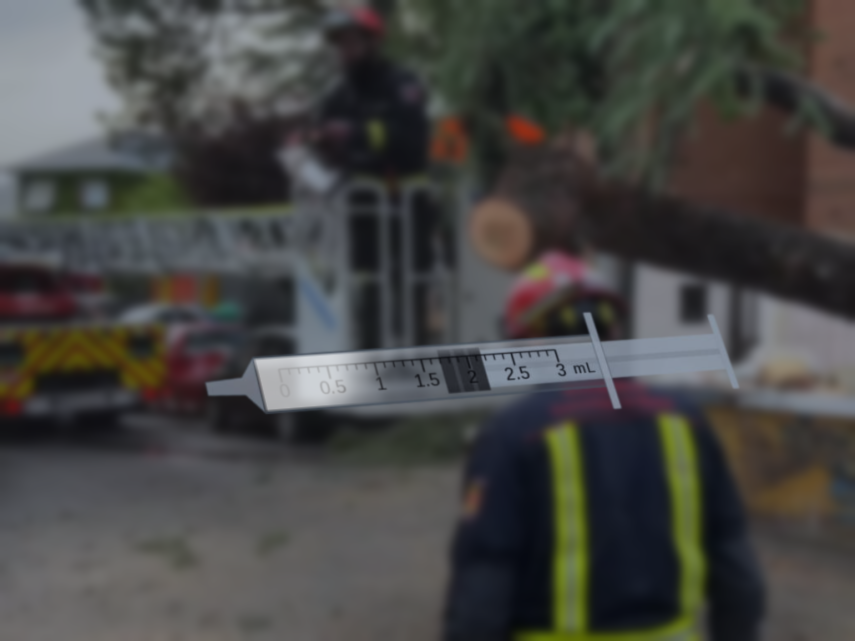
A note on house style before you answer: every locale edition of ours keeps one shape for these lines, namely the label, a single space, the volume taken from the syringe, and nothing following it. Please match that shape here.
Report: 1.7 mL
